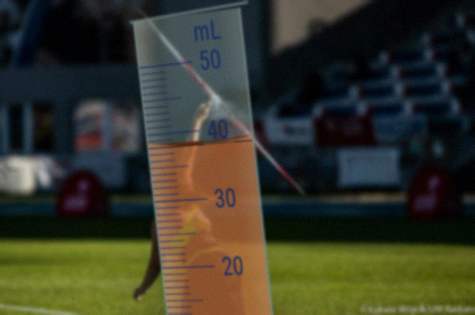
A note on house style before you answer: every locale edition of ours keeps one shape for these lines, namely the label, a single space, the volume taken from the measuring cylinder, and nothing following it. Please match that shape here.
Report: 38 mL
